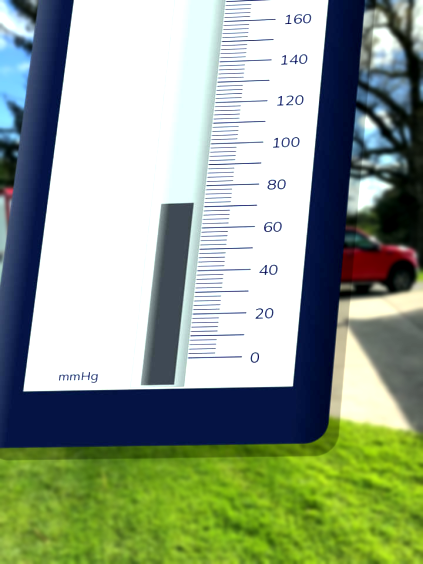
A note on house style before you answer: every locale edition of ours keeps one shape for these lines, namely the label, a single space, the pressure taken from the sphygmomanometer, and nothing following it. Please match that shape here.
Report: 72 mmHg
